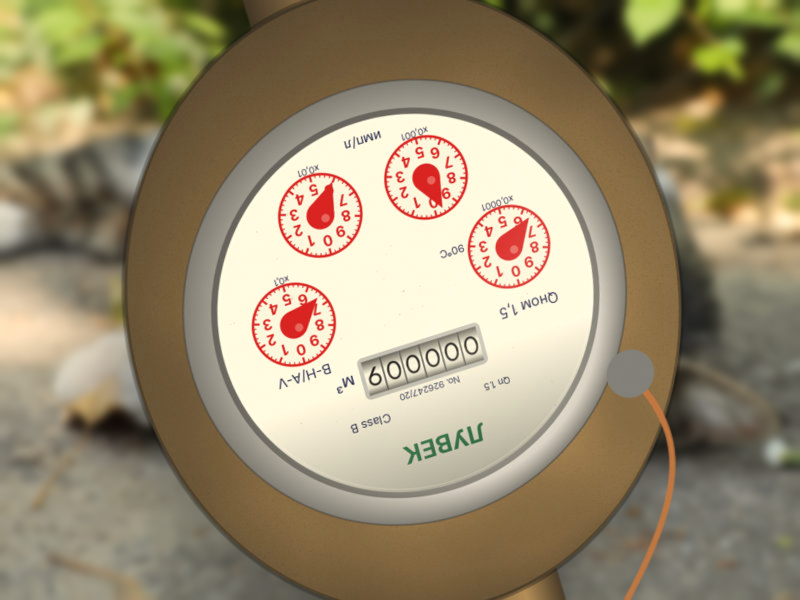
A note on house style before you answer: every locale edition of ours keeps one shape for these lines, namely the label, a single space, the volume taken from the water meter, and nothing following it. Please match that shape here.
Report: 9.6596 m³
